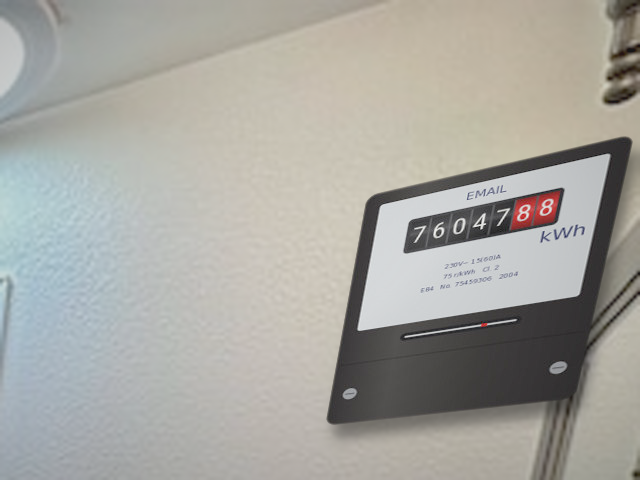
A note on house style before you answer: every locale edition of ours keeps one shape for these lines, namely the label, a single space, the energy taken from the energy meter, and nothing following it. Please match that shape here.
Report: 76047.88 kWh
